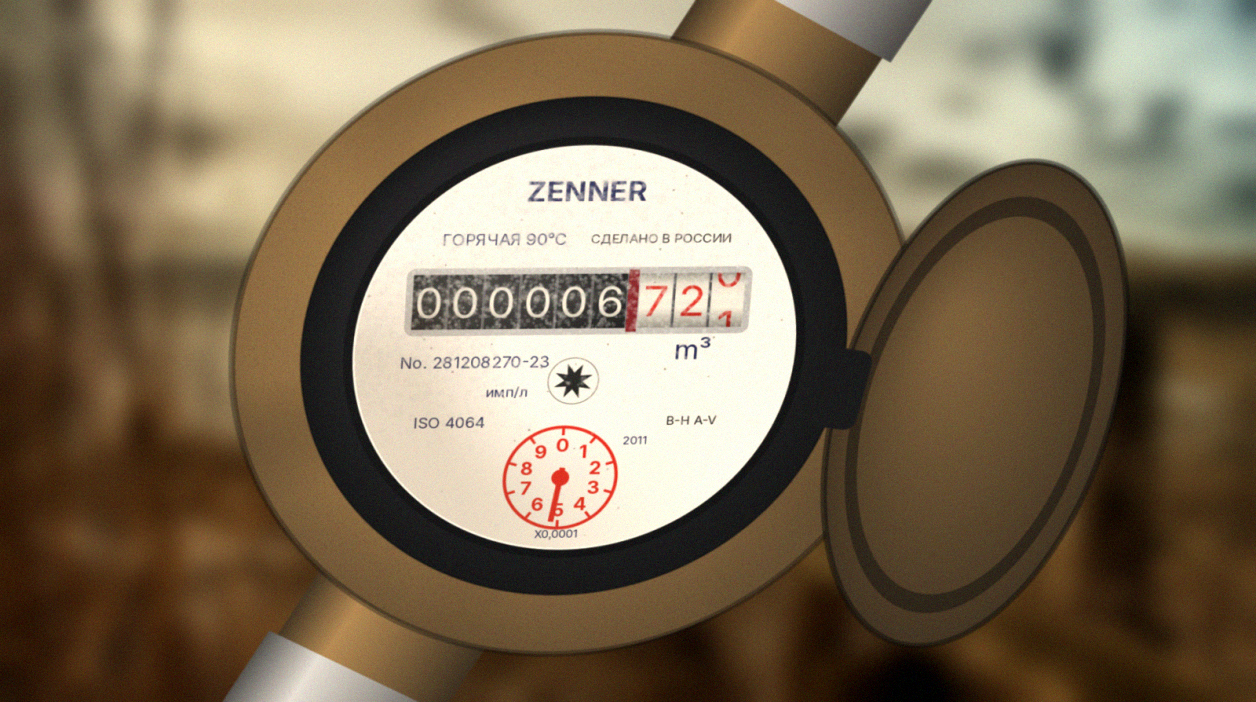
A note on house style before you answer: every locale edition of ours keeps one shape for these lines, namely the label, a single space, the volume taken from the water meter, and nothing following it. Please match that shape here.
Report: 6.7205 m³
